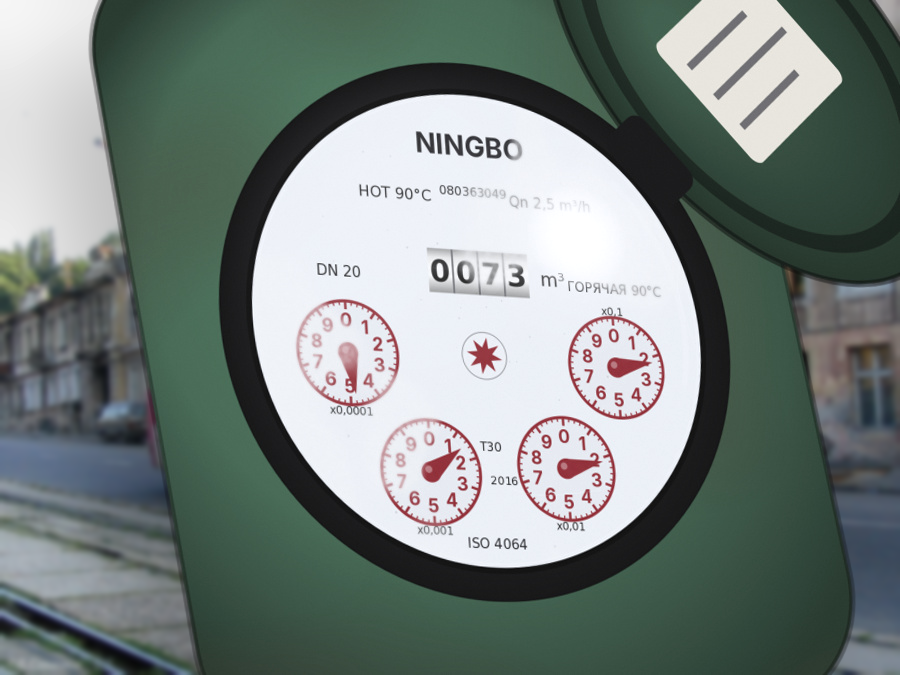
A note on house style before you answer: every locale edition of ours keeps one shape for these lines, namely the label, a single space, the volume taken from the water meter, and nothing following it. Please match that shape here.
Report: 73.2214 m³
